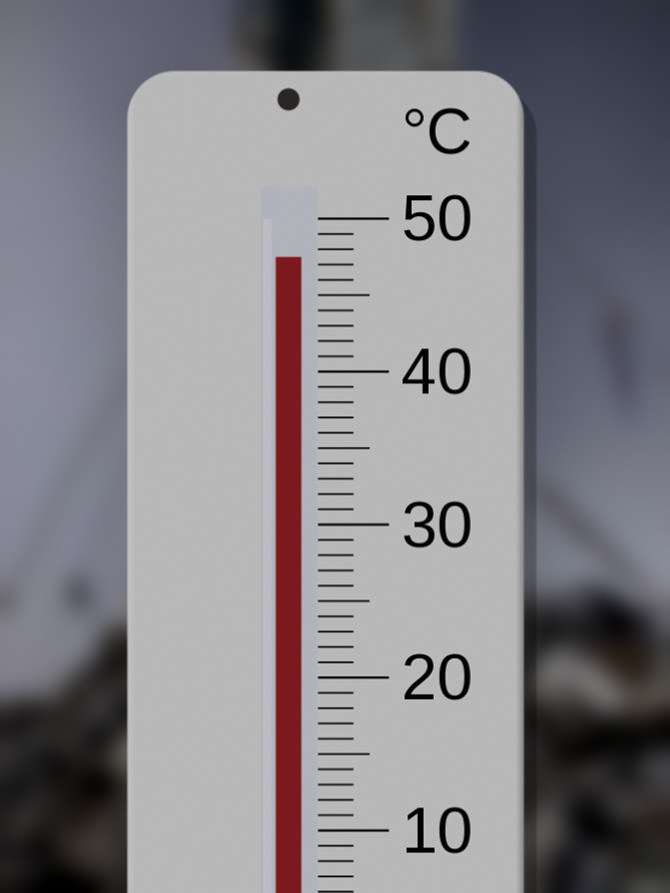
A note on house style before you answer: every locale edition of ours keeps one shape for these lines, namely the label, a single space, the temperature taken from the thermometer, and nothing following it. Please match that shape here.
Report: 47.5 °C
